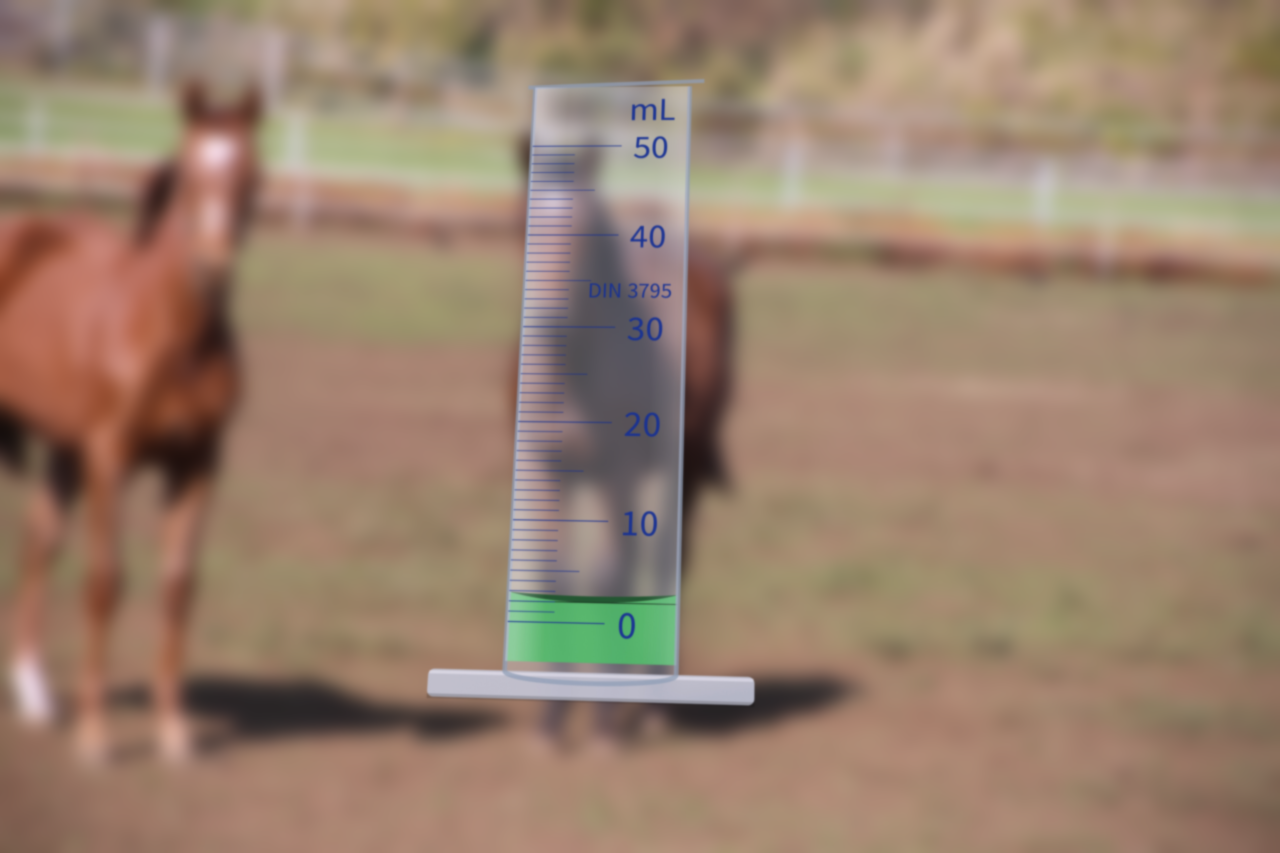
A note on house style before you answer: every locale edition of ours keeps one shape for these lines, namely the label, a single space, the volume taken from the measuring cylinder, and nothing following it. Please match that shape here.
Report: 2 mL
